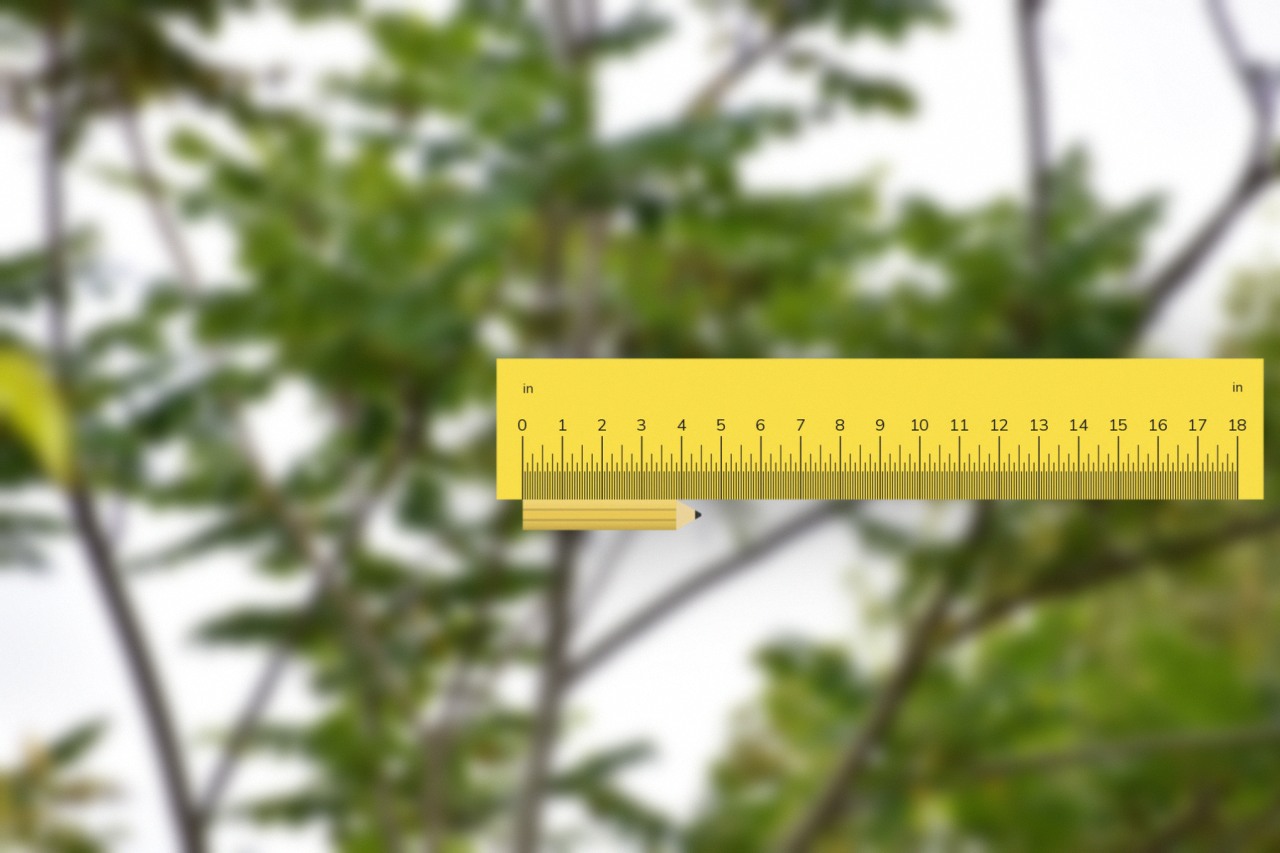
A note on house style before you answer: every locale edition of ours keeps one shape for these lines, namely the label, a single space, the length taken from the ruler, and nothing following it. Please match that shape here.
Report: 4.5 in
